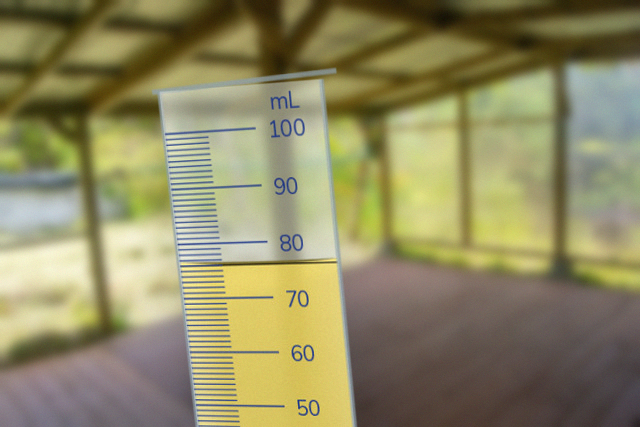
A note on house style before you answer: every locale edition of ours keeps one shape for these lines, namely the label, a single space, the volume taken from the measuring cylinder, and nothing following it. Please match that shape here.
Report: 76 mL
